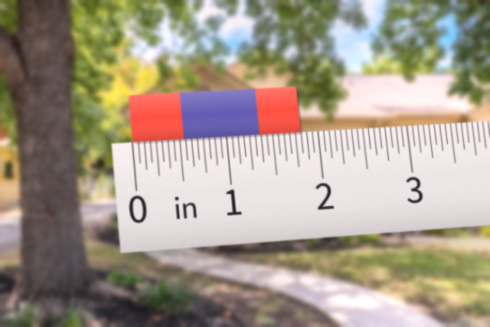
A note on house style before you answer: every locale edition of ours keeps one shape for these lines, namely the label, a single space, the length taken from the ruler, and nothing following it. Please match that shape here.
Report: 1.8125 in
